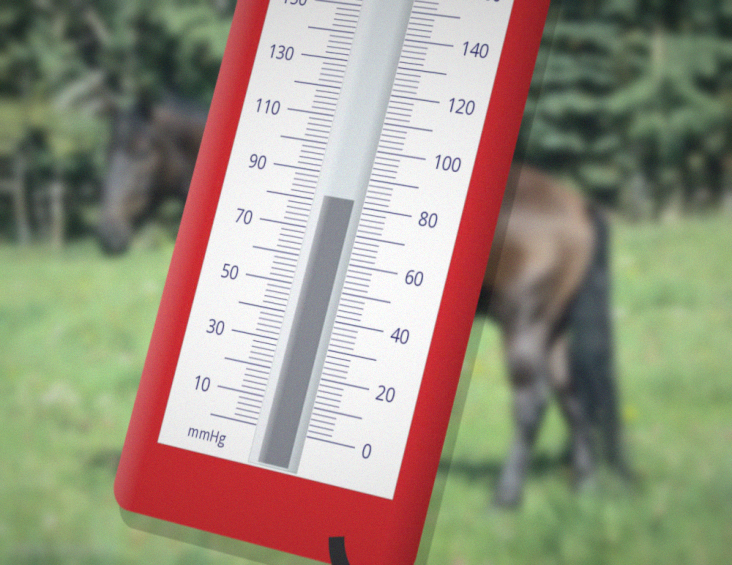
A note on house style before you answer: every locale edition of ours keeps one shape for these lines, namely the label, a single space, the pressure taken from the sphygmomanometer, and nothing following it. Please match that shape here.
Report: 82 mmHg
